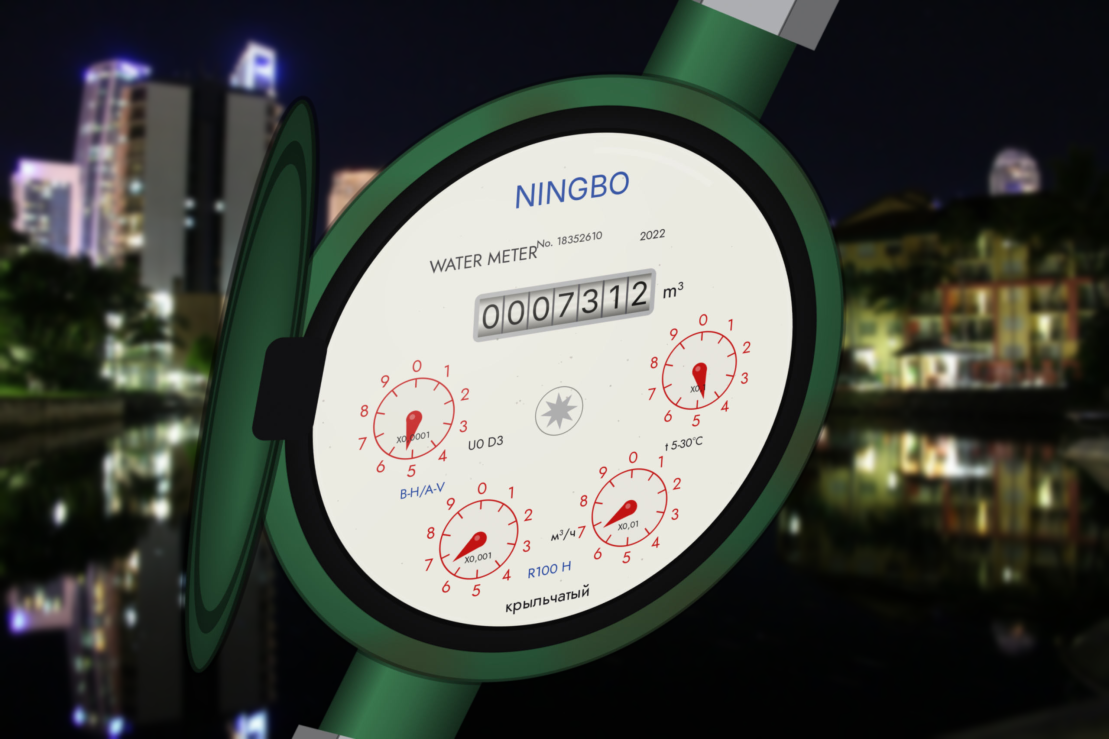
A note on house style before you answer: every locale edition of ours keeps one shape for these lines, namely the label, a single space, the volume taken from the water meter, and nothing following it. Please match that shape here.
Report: 7312.4665 m³
